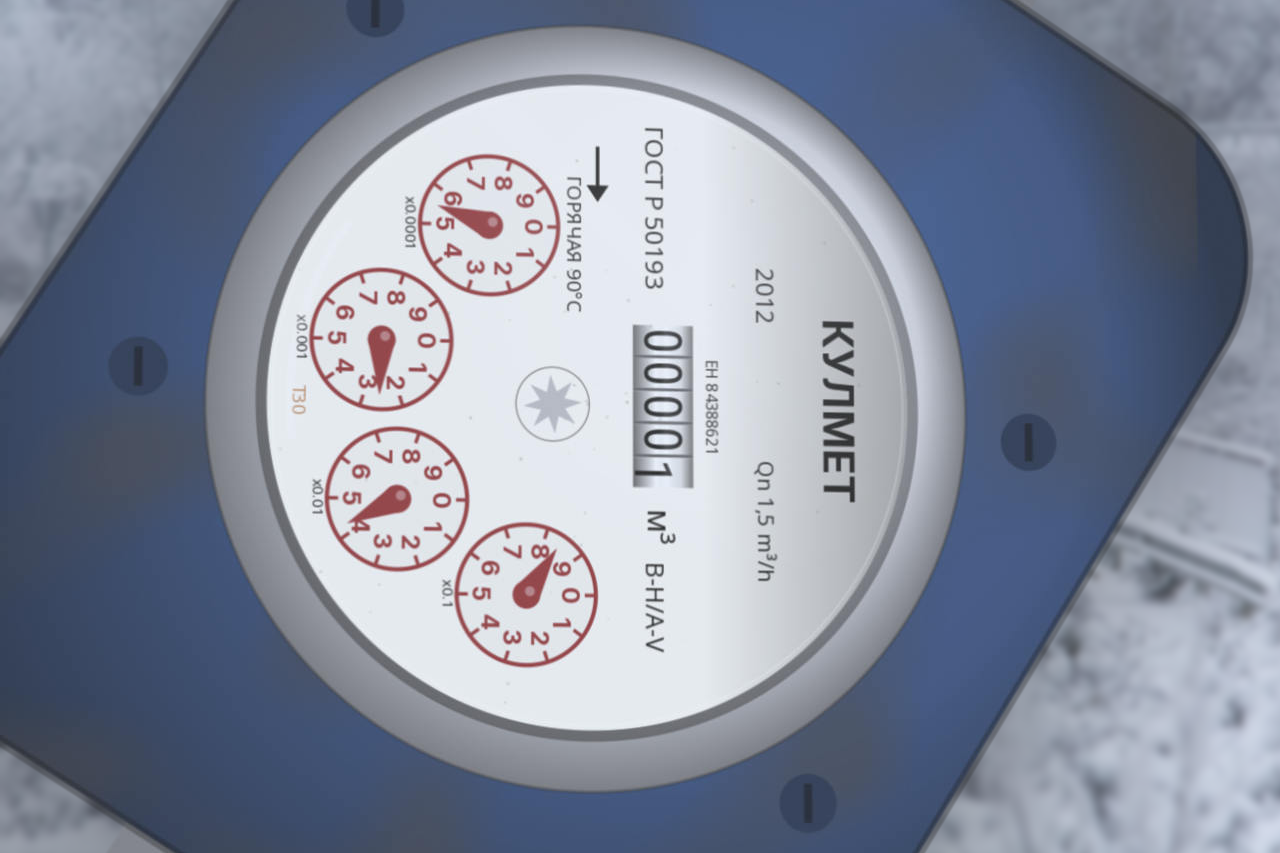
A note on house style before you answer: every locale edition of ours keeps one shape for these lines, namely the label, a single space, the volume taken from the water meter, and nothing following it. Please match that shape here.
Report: 0.8425 m³
